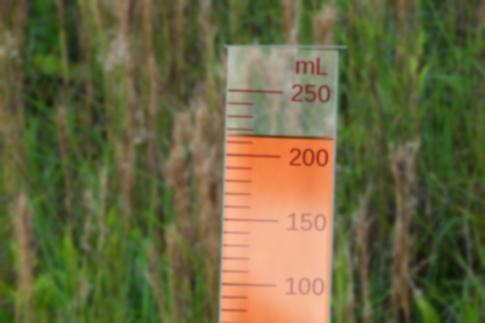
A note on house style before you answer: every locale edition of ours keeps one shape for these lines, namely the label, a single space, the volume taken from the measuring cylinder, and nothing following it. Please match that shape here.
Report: 215 mL
